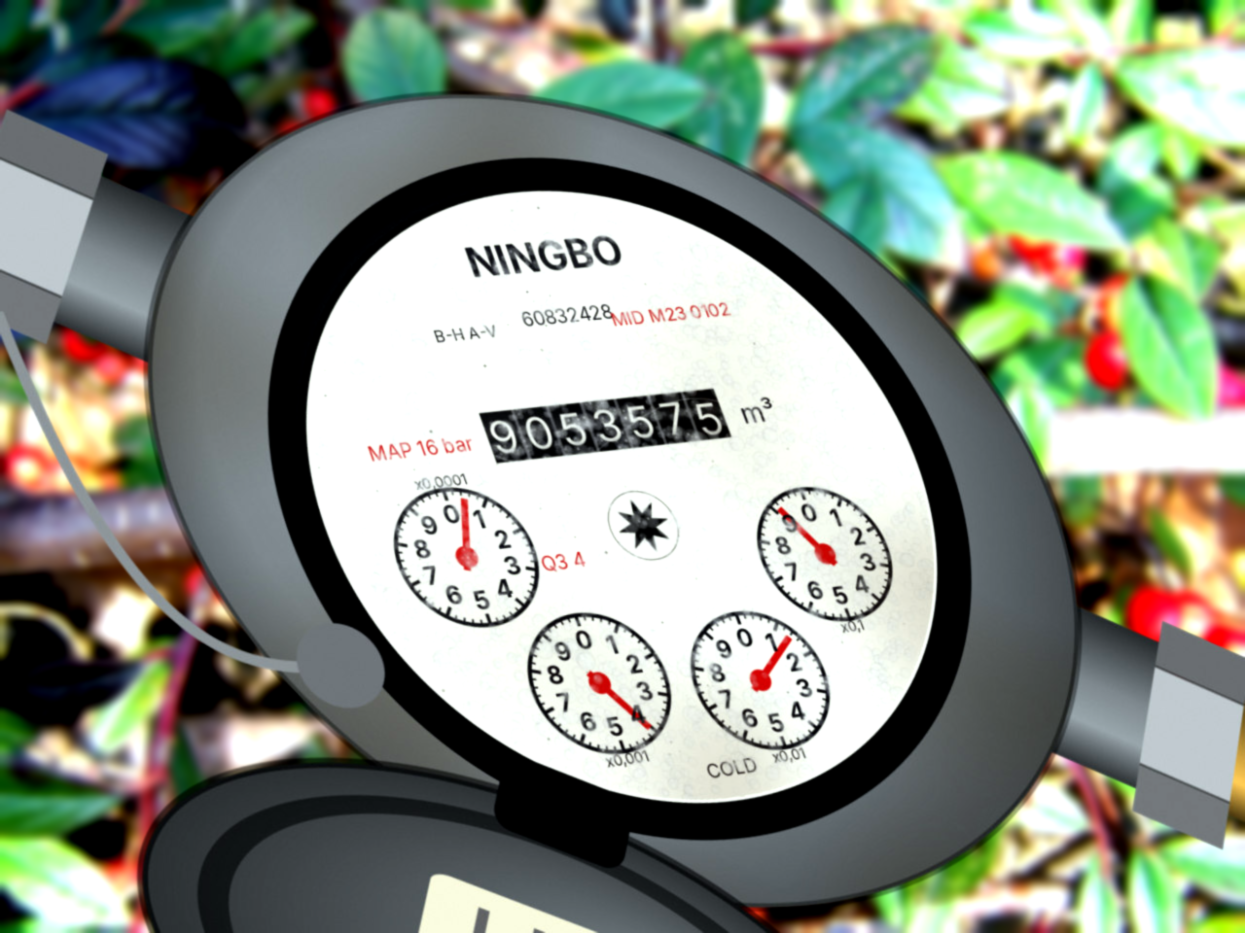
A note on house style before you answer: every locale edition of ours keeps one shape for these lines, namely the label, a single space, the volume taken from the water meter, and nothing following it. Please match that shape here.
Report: 9053574.9140 m³
